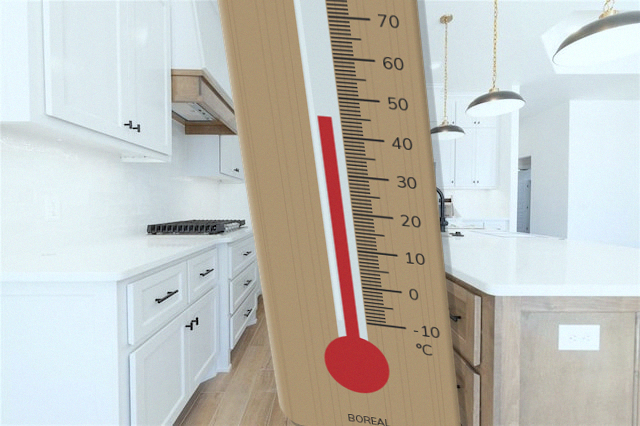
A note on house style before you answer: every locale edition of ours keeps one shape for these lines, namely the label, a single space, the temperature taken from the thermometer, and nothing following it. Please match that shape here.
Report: 45 °C
